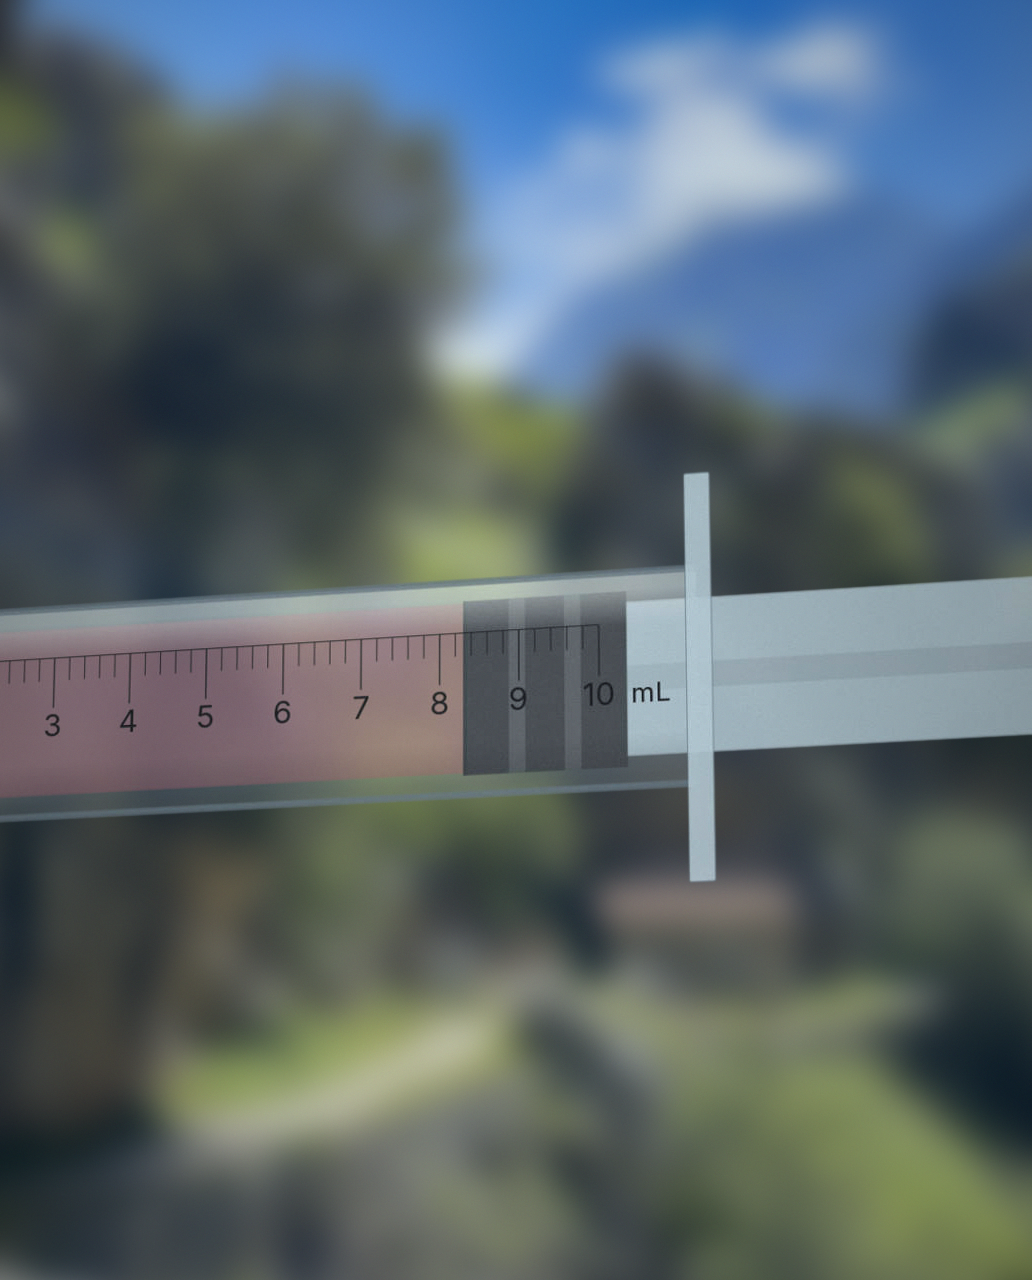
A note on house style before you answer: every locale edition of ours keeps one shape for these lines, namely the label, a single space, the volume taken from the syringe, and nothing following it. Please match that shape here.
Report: 8.3 mL
